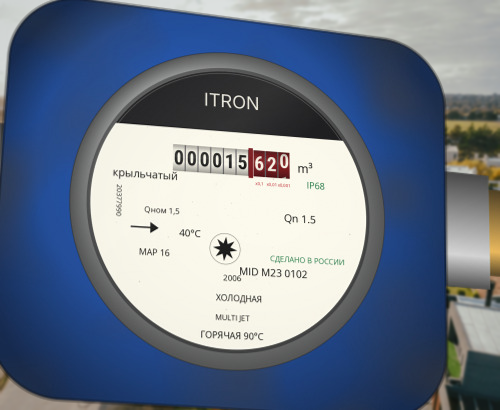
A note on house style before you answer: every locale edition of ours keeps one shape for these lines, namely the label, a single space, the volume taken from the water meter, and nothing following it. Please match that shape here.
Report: 15.620 m³
